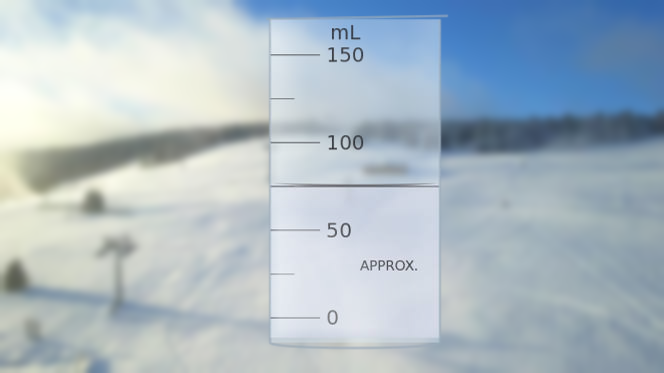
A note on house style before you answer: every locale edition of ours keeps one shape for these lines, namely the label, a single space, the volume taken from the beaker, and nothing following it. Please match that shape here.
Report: 75 mL
